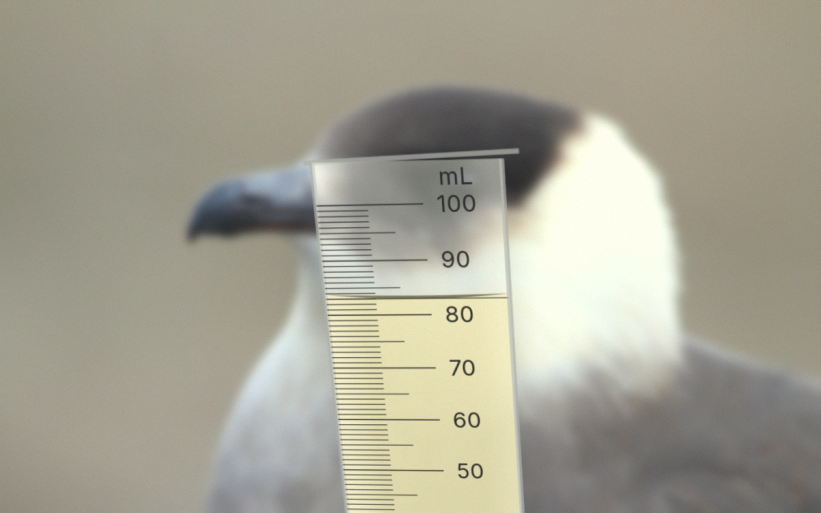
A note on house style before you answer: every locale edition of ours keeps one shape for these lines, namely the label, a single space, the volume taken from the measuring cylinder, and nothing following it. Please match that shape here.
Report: 83 mL
